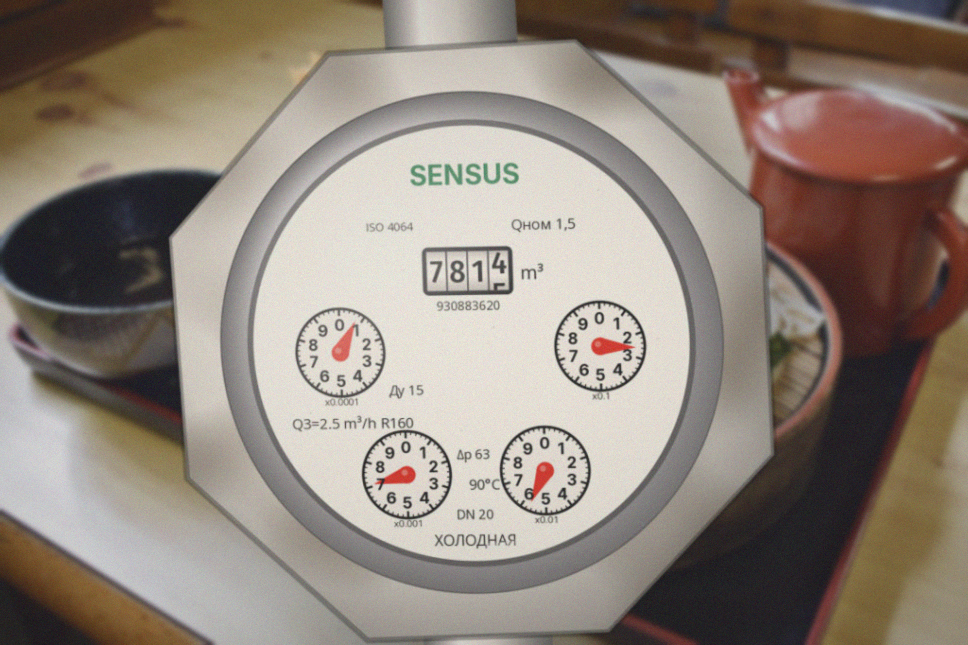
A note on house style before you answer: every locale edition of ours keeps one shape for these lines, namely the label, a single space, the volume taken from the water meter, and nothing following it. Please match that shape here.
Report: 7814.2570 m³
